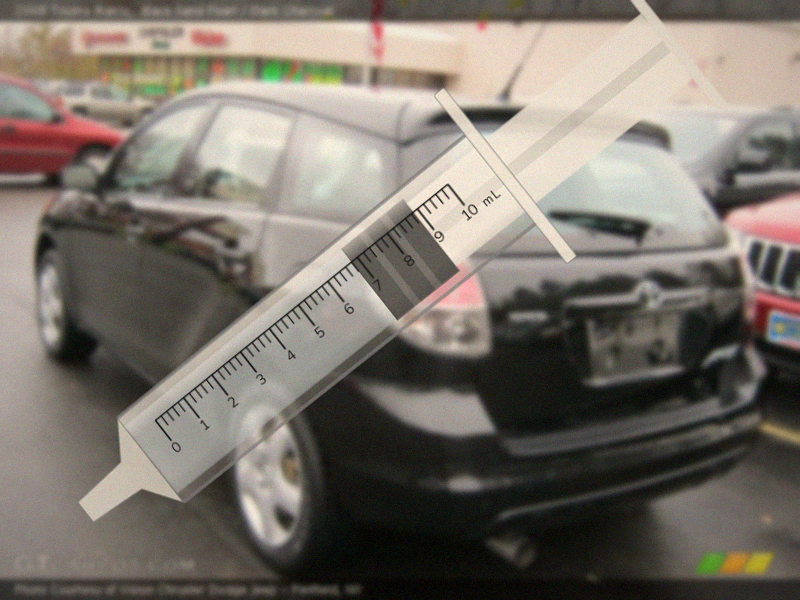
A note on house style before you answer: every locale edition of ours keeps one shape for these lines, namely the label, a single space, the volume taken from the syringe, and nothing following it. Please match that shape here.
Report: 6.8 mL
